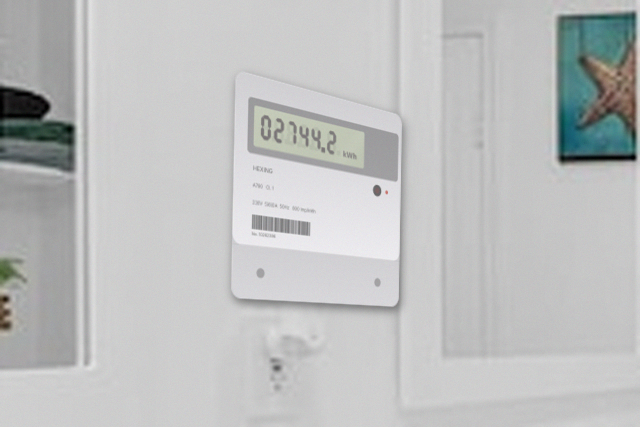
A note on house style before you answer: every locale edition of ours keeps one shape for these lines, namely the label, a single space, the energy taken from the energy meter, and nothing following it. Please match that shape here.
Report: 2744.2 kWh
